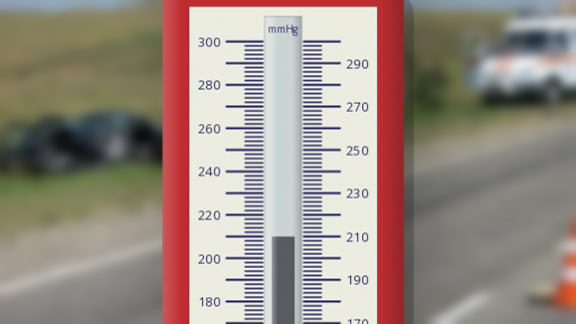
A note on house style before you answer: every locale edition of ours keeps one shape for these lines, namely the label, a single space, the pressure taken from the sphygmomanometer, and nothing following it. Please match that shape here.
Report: 210 mmHg
